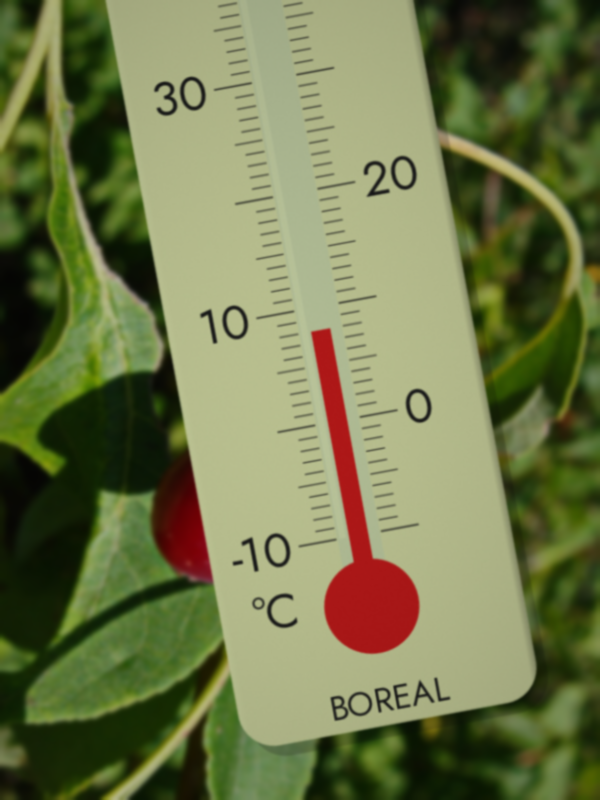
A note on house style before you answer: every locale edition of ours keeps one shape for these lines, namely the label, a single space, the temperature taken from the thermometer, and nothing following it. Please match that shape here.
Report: 8 °C
